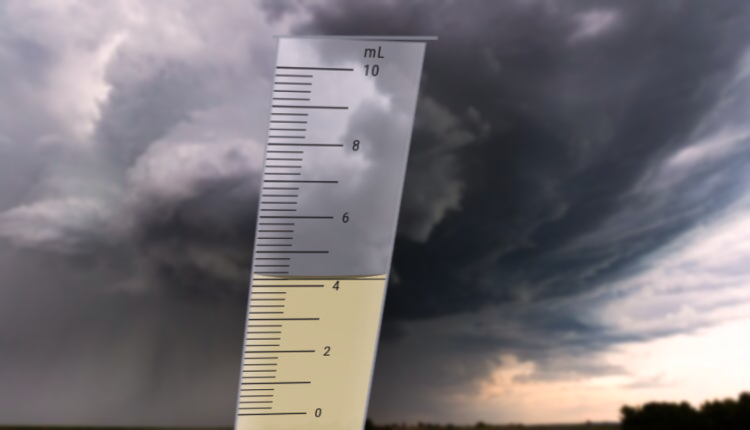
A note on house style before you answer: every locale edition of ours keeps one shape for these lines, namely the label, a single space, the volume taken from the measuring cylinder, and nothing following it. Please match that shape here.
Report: 4.2 mL
